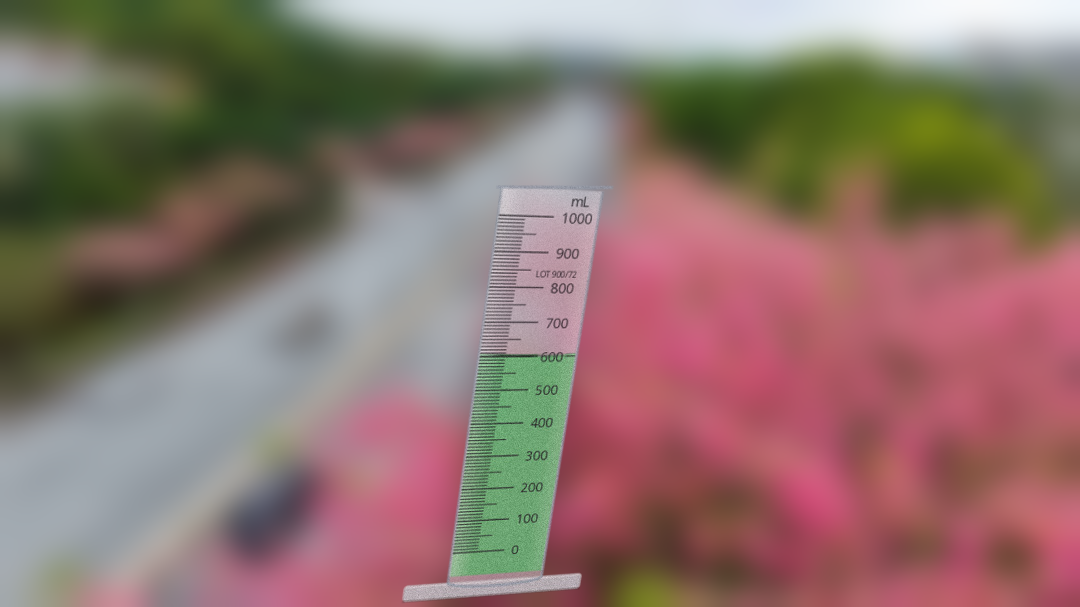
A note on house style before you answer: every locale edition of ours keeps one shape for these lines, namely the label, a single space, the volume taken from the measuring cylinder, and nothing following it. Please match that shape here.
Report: 600 mL
